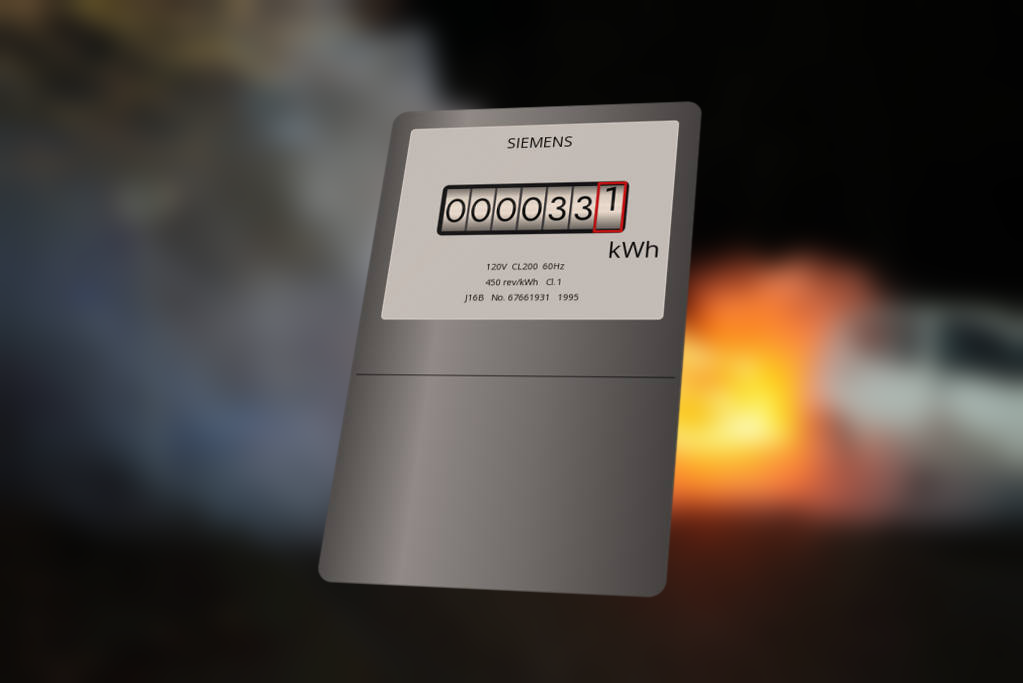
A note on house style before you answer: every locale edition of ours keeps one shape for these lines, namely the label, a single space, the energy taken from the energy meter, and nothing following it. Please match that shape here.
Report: 33.1 kWh
